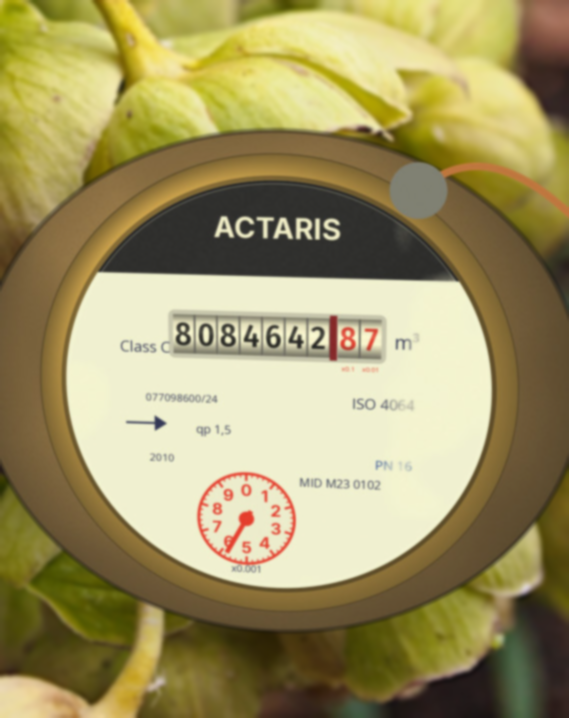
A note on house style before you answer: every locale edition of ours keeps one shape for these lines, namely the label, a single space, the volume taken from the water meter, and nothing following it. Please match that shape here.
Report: 8084642.875 m³
